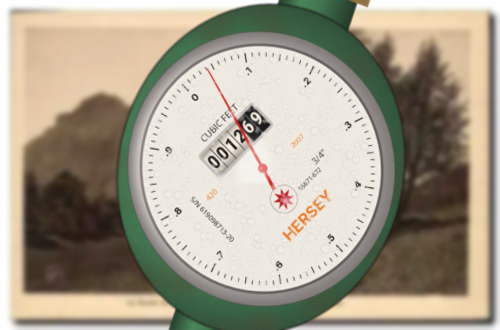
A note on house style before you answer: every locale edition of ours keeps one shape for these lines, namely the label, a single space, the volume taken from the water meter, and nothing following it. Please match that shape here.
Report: 1269.04 ft³
